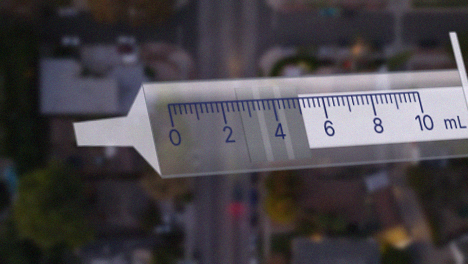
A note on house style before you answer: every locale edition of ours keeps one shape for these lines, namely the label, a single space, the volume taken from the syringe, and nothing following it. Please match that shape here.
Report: 2.6 mL
